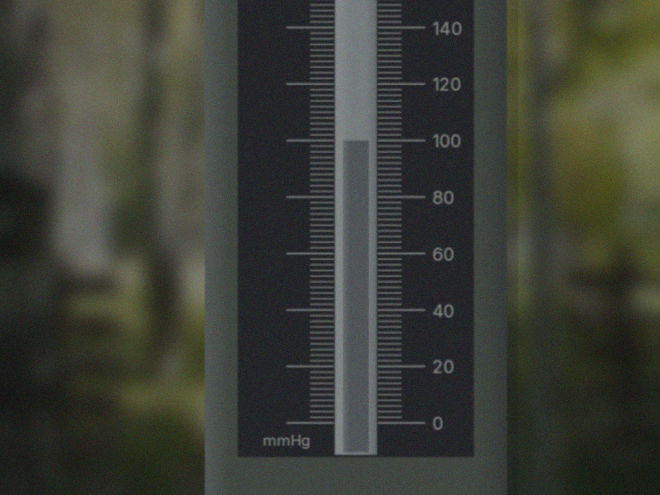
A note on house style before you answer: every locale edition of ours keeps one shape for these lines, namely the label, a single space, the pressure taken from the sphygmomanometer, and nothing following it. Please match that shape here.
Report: 100 mmHg
